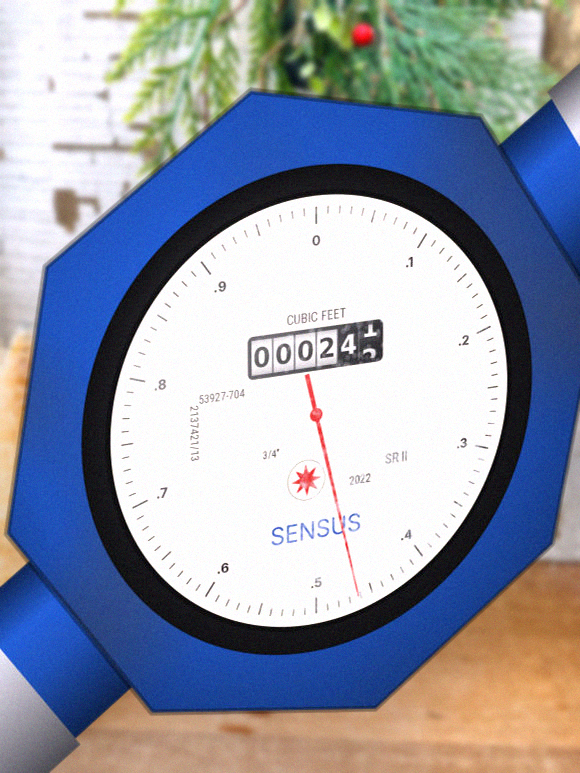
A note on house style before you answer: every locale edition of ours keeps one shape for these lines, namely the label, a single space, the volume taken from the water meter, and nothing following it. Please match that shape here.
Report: 241.46 ft³
